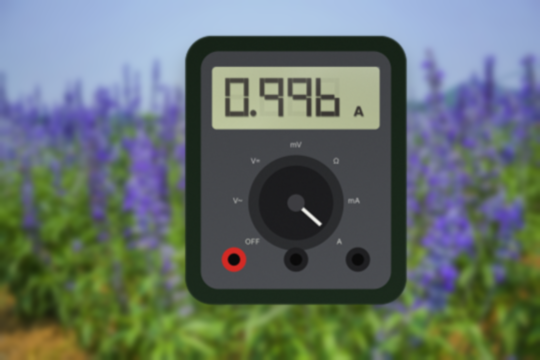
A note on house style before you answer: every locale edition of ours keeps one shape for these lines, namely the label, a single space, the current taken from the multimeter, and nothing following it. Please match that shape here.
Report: 0.996 A
